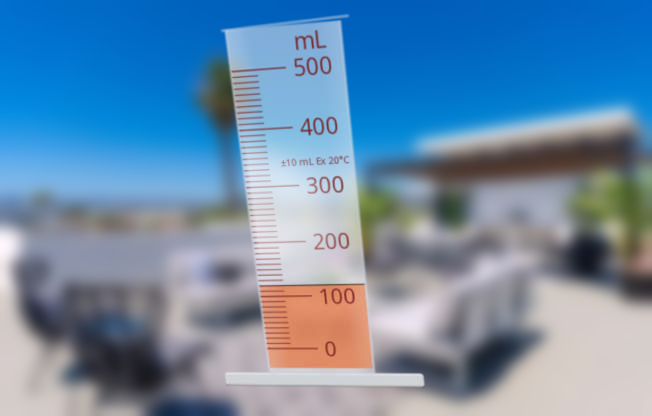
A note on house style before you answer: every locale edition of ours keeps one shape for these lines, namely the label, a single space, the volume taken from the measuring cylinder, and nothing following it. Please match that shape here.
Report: 120 mL
